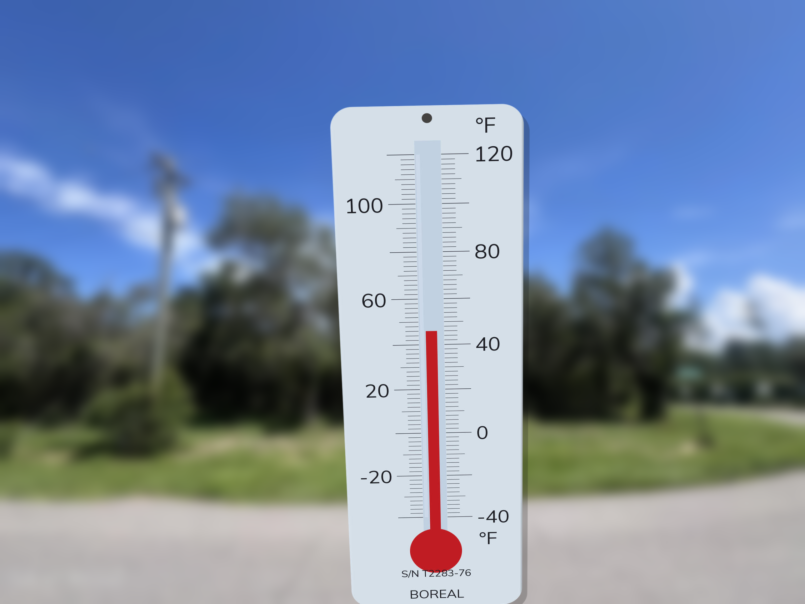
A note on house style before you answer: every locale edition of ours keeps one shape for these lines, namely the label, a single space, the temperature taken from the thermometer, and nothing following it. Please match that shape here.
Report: 46 °F
